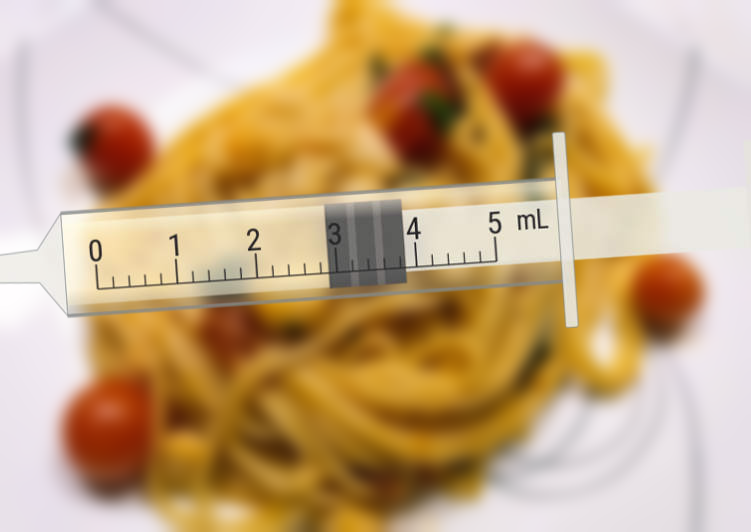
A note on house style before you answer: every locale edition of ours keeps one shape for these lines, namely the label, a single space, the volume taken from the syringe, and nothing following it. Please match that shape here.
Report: 2.9 mL
